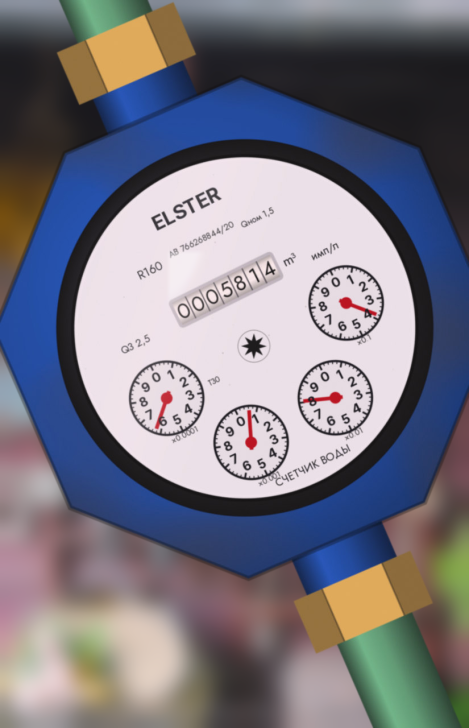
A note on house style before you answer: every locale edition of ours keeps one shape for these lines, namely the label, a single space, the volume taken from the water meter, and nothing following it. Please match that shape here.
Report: 5814.3806 m³
